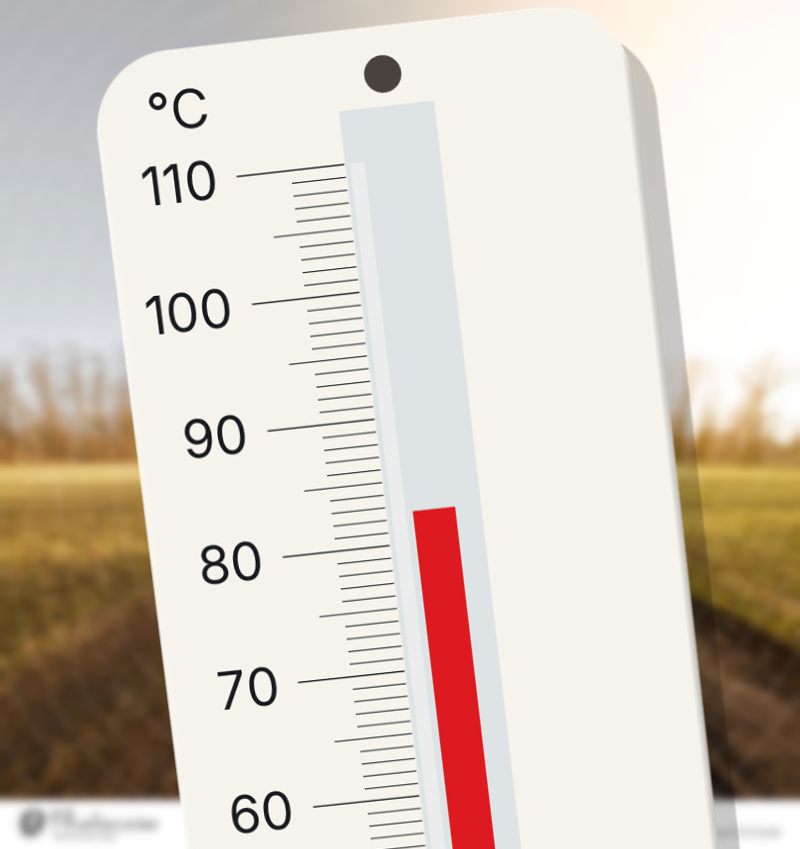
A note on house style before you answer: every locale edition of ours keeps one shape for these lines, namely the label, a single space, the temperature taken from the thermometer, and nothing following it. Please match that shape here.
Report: 82.5 °C
